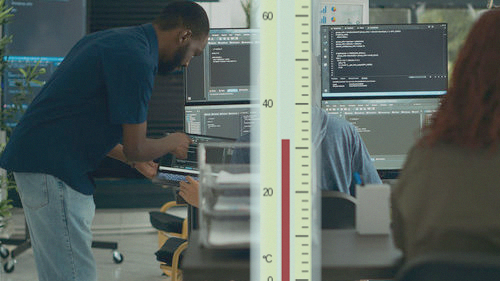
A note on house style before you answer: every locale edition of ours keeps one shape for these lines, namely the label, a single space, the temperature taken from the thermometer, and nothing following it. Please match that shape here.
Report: 32 °C
